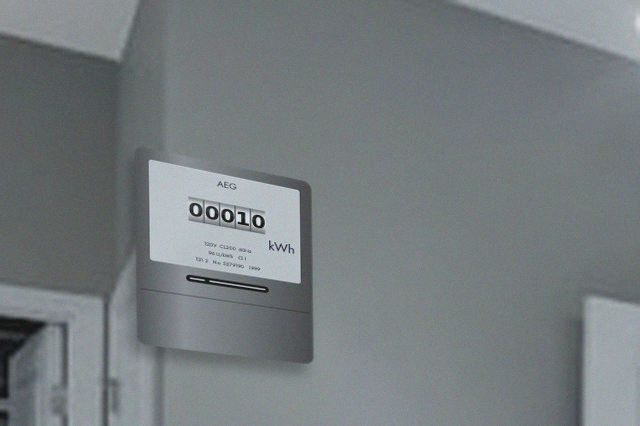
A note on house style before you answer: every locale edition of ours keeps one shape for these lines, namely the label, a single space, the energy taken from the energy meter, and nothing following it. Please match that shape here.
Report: 10 kWh
